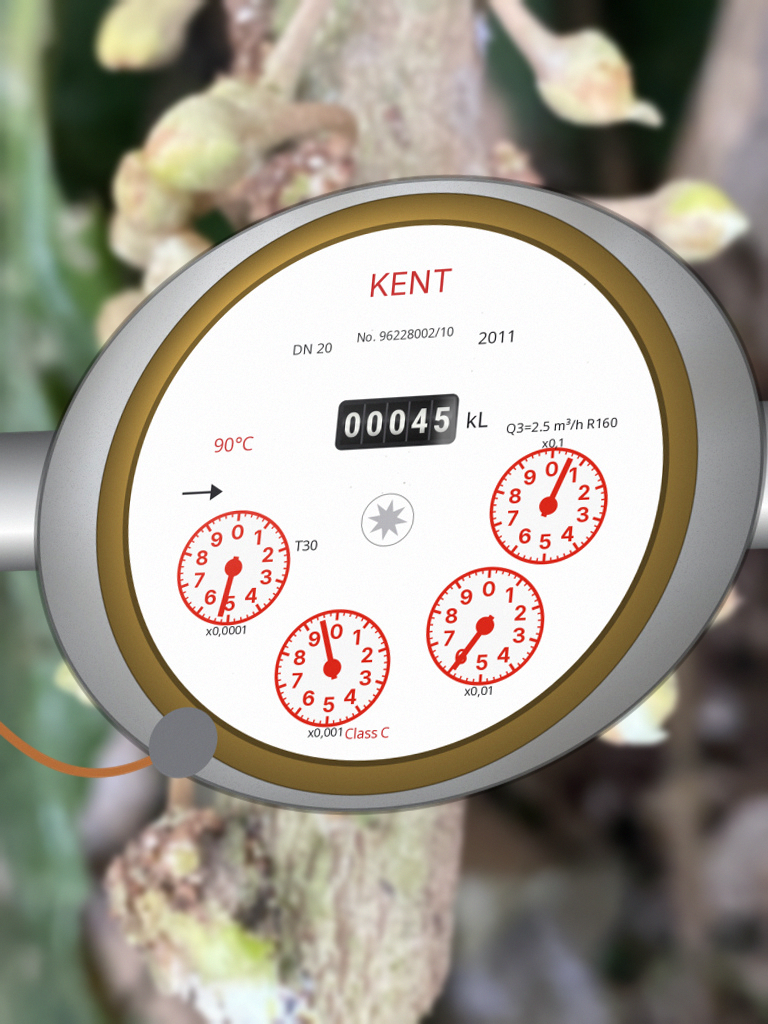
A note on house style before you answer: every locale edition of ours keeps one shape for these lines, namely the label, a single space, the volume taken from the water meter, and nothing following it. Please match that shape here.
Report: 45.0595 kL
